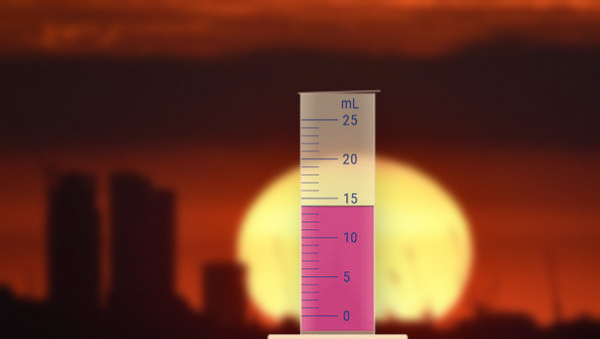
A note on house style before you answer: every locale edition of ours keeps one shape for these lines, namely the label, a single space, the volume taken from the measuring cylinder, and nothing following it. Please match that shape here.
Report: 14 mL
